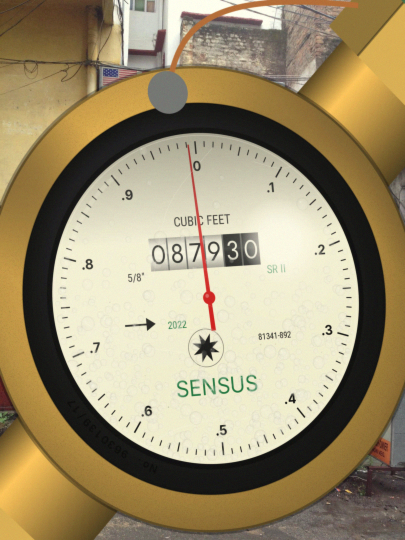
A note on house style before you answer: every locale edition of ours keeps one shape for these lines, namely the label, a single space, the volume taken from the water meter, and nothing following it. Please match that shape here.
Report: 87929.99 ft³
